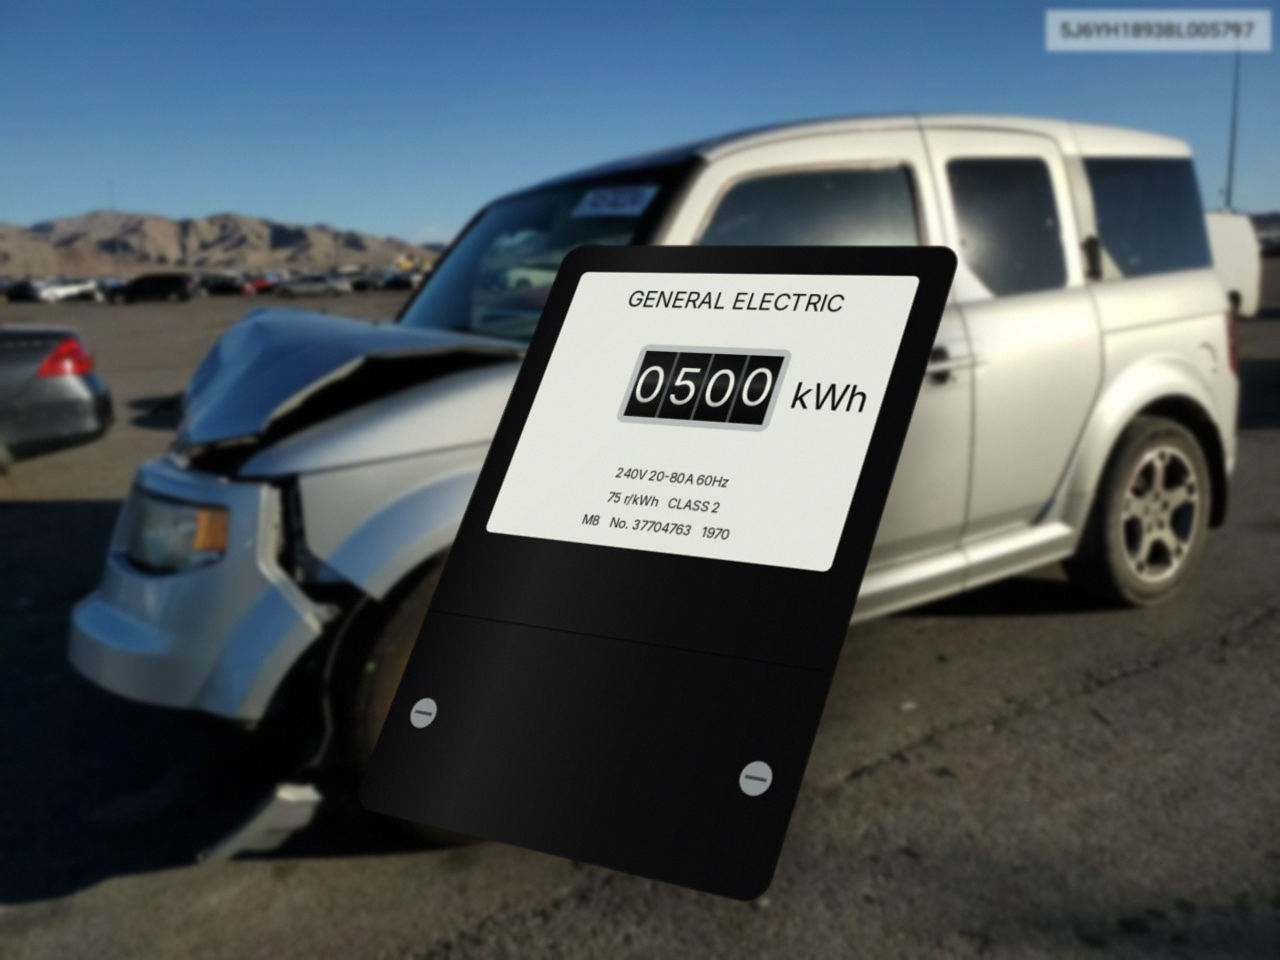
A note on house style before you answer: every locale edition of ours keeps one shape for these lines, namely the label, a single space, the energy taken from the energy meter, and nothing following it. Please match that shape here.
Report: 500 kWh
